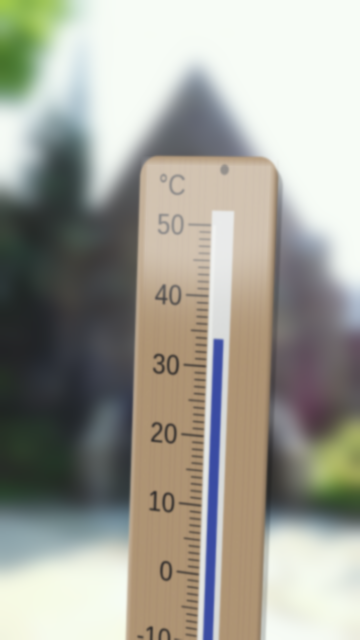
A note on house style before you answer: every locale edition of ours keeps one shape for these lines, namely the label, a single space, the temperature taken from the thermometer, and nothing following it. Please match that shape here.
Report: 34 °C
